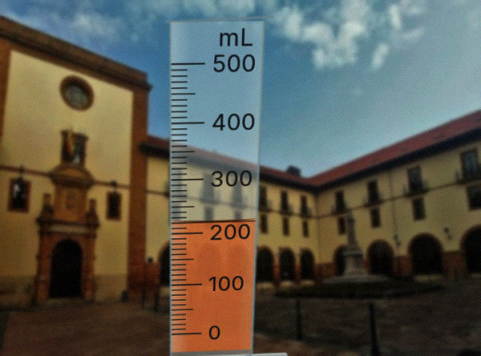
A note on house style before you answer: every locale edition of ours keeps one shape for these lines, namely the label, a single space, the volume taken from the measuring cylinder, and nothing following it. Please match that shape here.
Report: 220 mL
